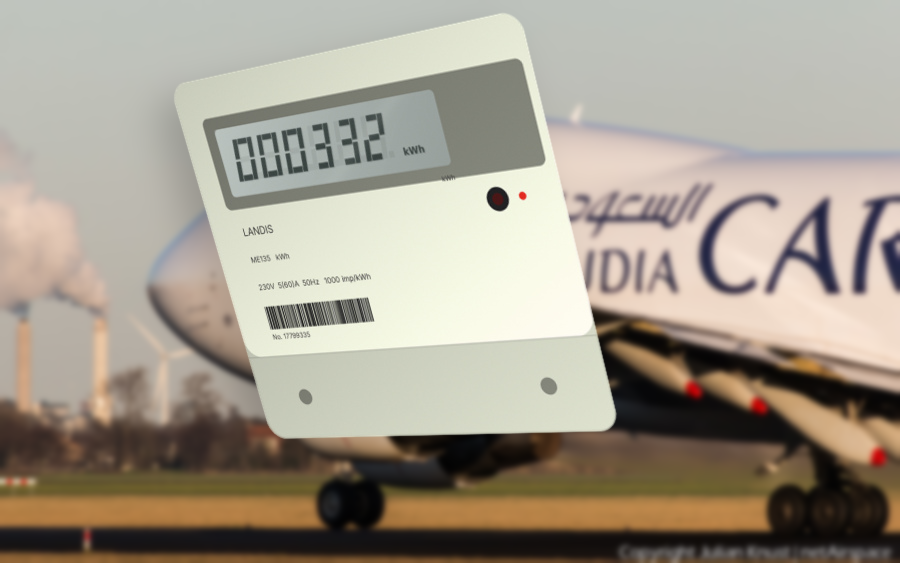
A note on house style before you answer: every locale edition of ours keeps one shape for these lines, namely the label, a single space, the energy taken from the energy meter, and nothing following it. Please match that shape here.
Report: 332 kWh
